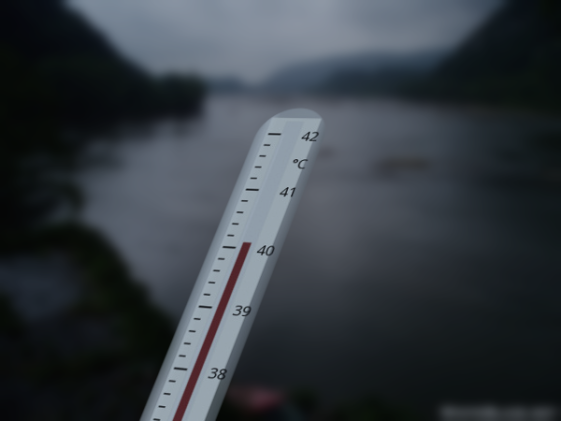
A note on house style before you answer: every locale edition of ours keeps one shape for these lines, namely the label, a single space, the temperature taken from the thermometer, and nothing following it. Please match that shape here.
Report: 40.1 °C
